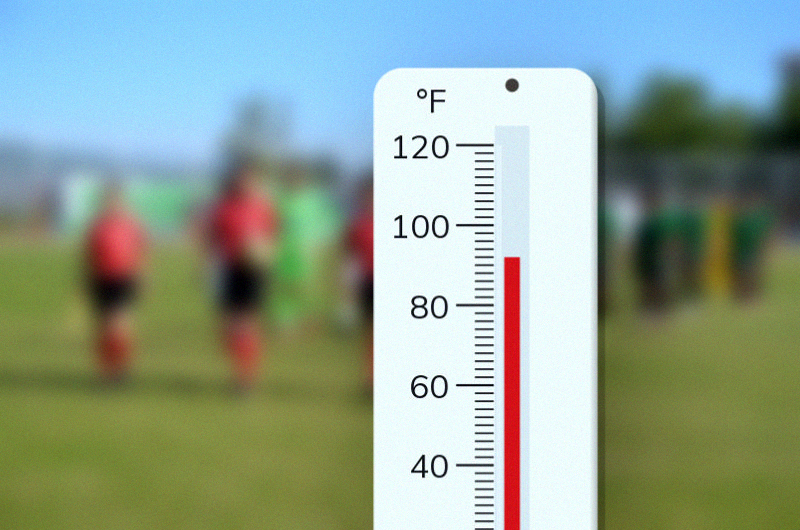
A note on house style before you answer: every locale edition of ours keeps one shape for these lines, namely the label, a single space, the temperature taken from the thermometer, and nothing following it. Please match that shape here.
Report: 92 °F
